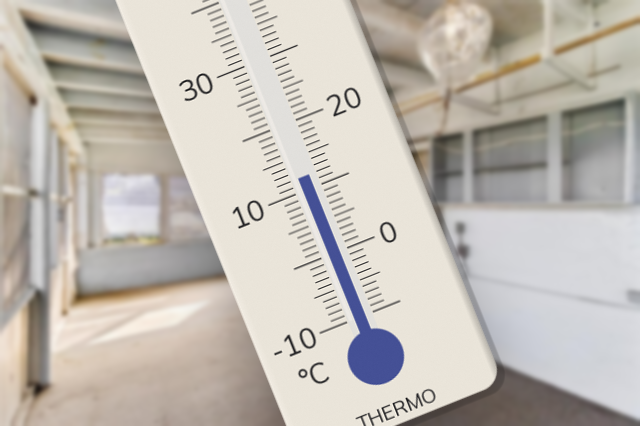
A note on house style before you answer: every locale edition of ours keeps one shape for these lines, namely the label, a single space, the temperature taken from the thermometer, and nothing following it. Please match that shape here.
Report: 12 °C
